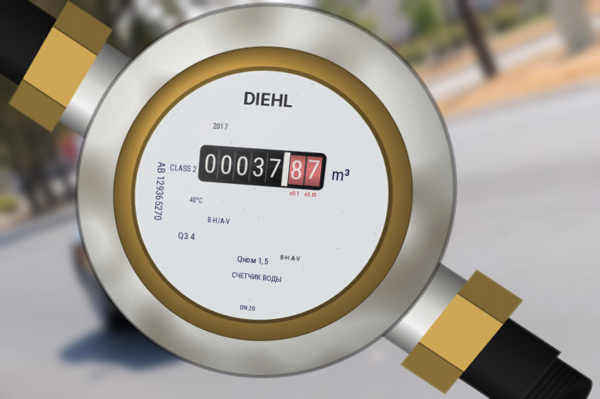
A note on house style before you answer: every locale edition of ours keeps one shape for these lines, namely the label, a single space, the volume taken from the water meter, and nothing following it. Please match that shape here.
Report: 37.87 m³
